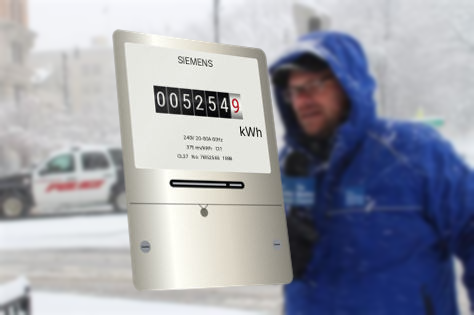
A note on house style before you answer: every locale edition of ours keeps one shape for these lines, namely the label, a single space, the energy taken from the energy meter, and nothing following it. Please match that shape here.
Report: 5254.9 kWh
